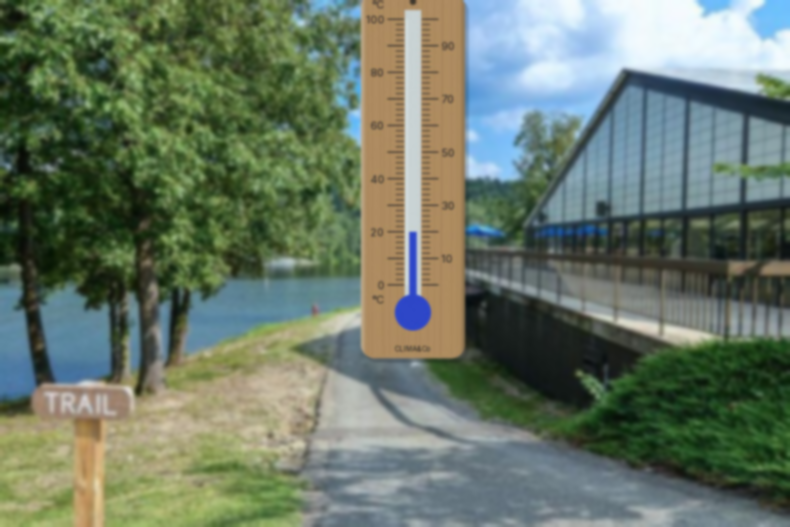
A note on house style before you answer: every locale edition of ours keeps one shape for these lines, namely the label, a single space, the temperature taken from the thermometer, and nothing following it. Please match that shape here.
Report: 20 °C
